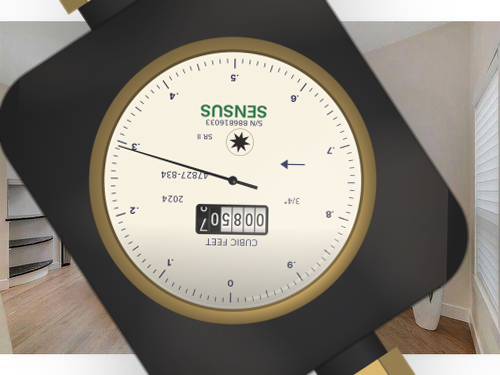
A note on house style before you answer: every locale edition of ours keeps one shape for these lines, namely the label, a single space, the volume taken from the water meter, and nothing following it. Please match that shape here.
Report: 8507.29 ft³
